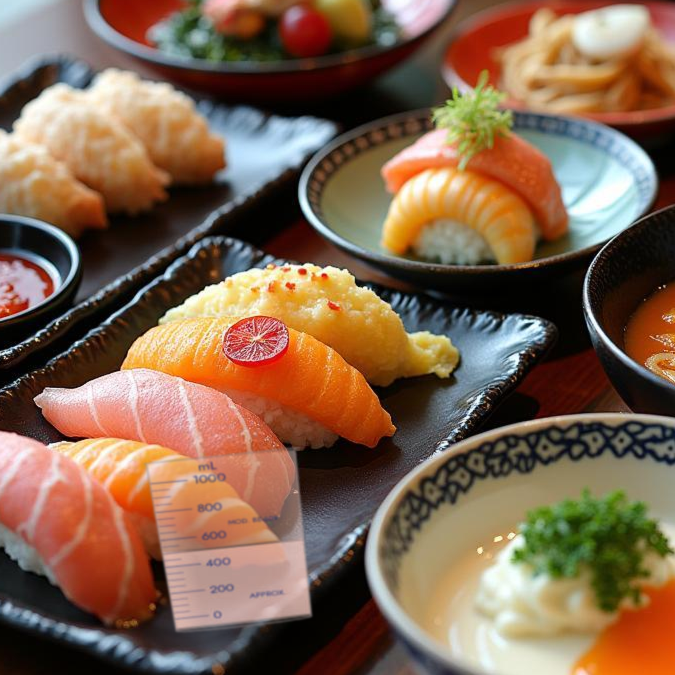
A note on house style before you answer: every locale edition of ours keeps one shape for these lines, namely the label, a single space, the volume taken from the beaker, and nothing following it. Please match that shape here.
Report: 500 mL
